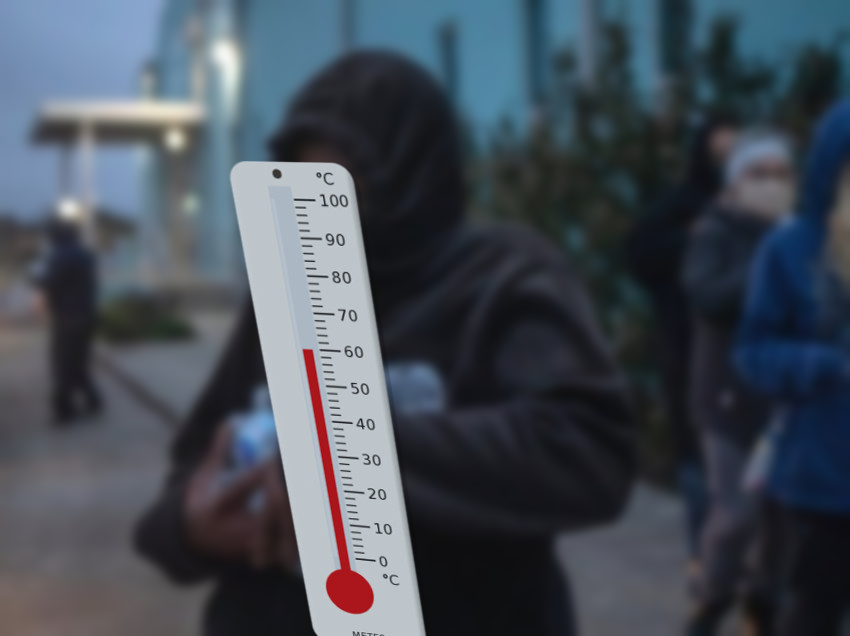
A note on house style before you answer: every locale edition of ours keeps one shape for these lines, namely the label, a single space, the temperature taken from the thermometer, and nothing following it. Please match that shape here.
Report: 60 °C
